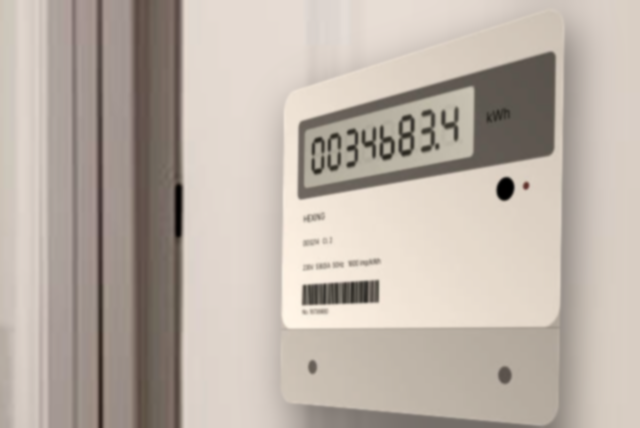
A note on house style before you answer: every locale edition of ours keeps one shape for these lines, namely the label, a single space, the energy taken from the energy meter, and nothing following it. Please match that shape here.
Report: 34683.4 kWh
